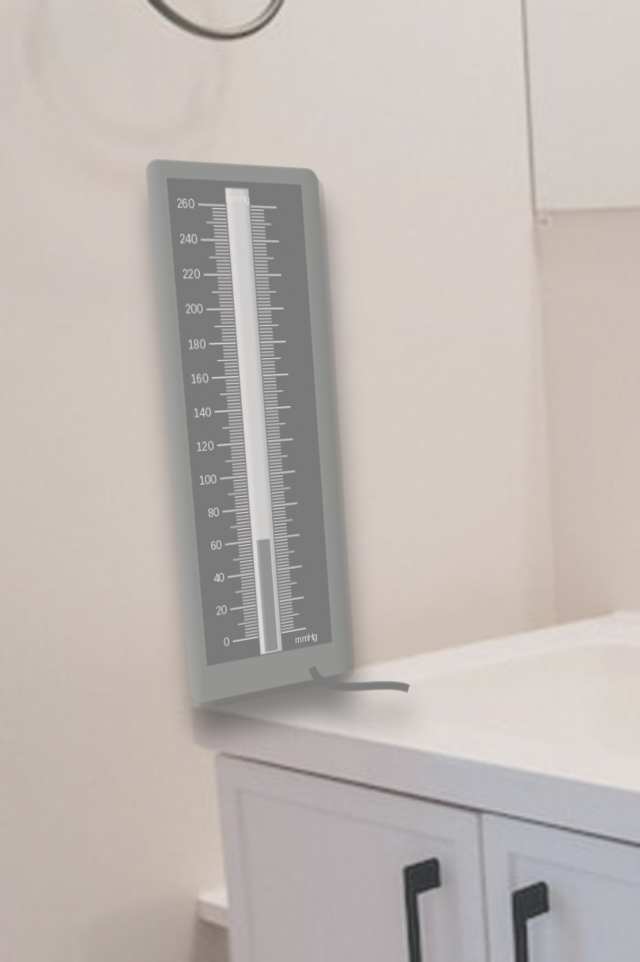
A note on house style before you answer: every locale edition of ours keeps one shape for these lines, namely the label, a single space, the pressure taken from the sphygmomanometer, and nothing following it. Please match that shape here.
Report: 60 mmHg
